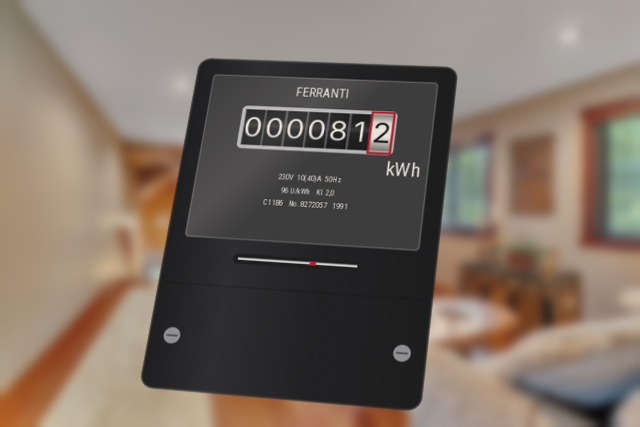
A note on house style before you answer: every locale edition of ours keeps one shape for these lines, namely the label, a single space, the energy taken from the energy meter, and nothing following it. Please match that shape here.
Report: 81.2 kWh
